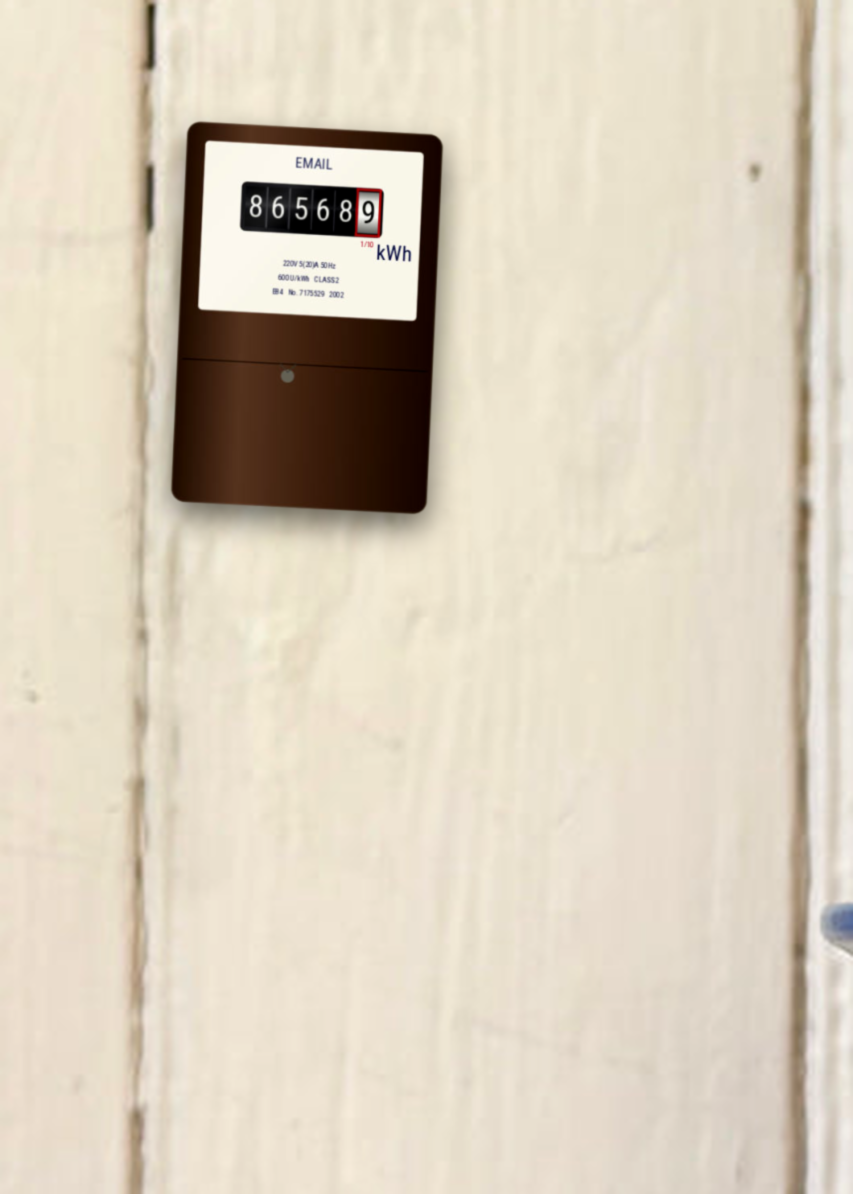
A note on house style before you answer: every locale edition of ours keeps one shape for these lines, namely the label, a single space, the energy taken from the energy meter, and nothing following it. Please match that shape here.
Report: 86568.9 kWh
